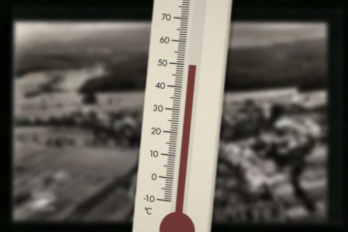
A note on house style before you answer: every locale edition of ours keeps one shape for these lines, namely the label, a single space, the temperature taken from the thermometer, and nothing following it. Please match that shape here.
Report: 50 °C
